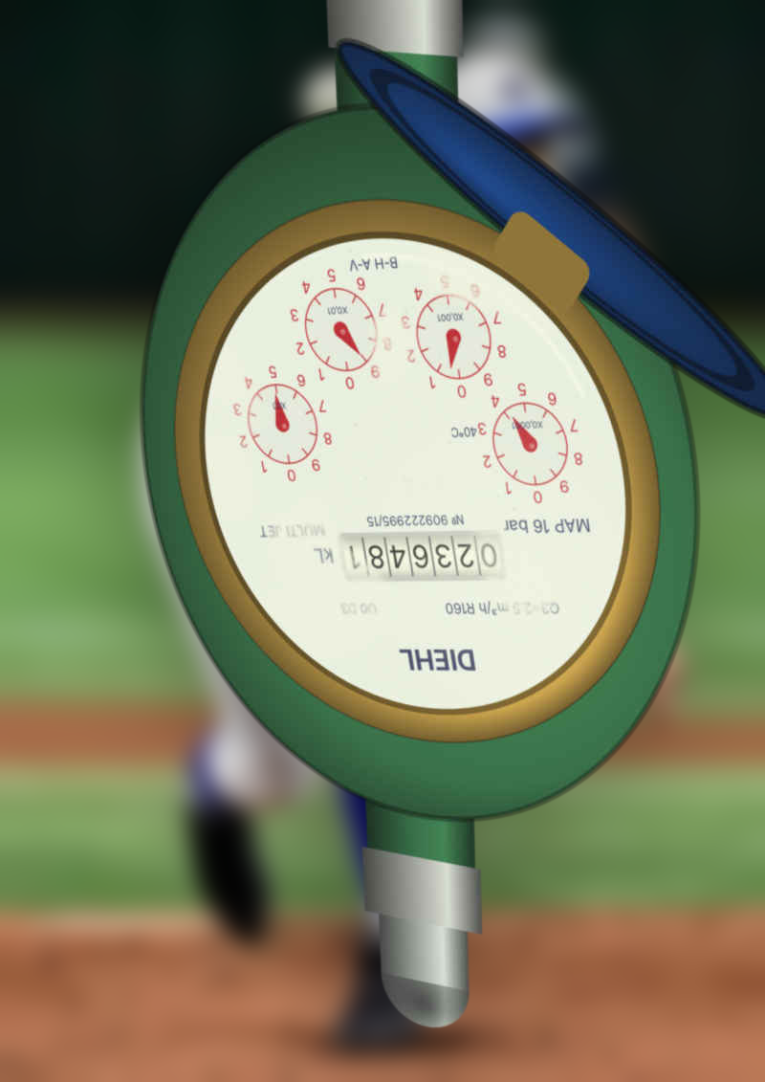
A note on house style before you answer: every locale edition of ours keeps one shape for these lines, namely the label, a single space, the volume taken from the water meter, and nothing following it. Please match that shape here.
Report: 236481.4904 kL
